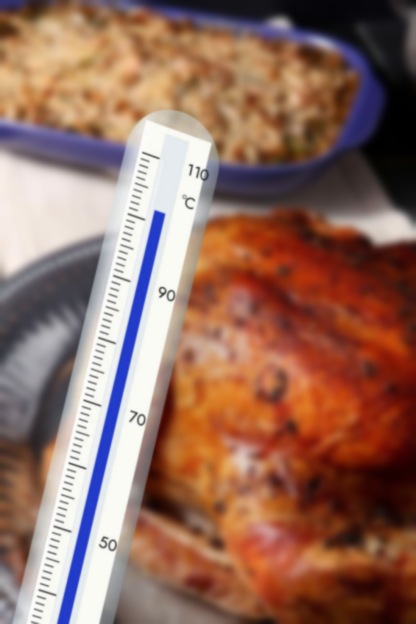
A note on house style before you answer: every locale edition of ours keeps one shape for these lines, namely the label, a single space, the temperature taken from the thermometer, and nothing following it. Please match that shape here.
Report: 102 °C
